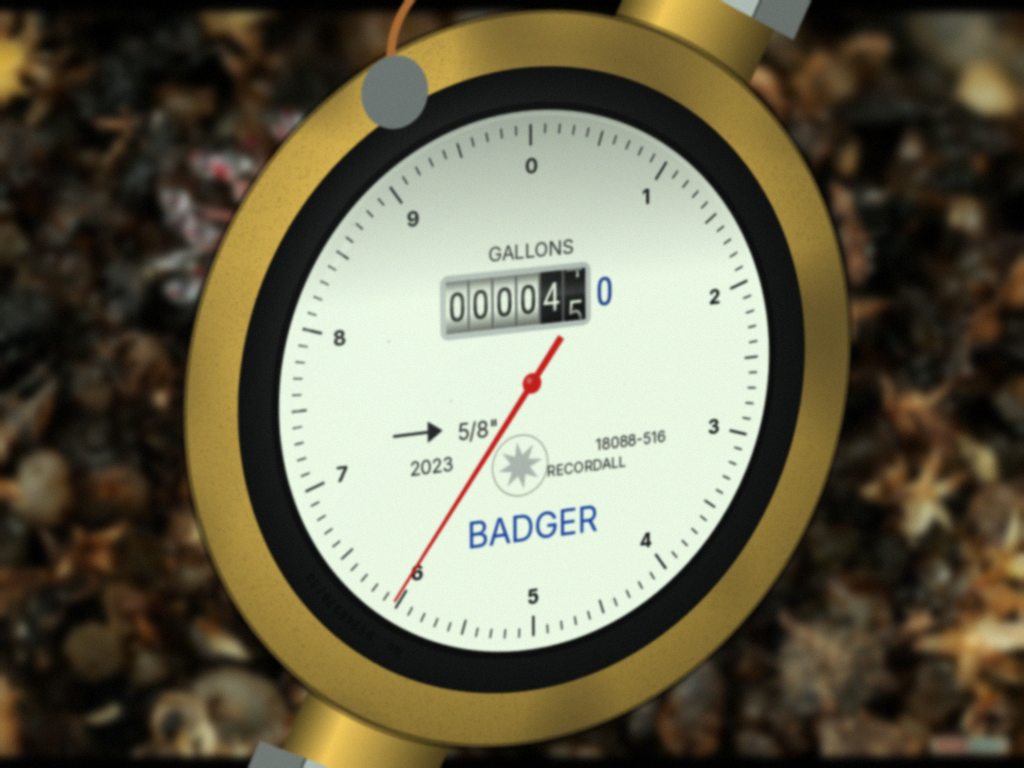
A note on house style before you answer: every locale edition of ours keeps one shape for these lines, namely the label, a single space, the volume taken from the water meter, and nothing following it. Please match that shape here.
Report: 446.0 gal
